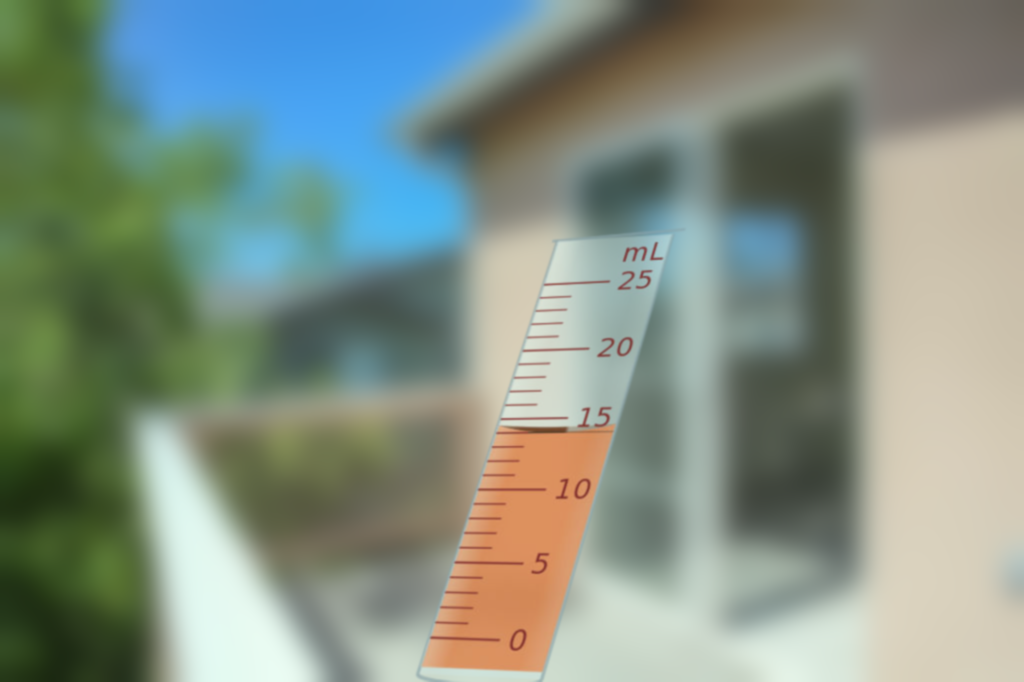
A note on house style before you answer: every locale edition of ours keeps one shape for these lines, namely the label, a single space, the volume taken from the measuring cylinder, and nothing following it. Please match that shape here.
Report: 14 mL
